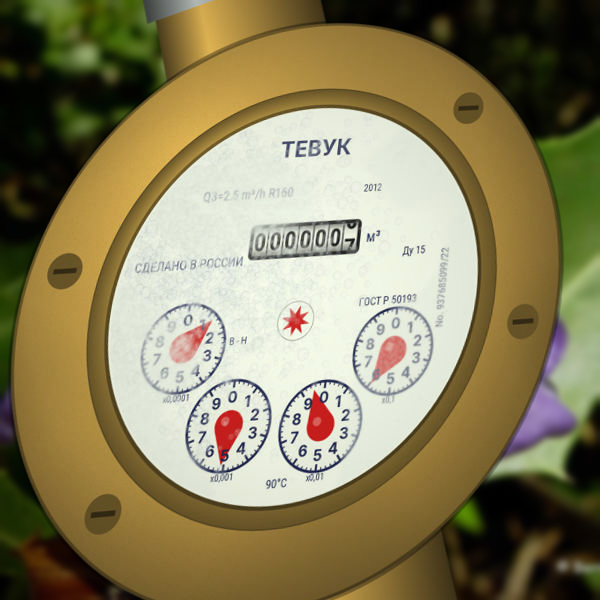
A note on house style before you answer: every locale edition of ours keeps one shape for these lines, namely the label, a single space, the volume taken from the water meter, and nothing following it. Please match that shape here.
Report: 6.5951 m³
